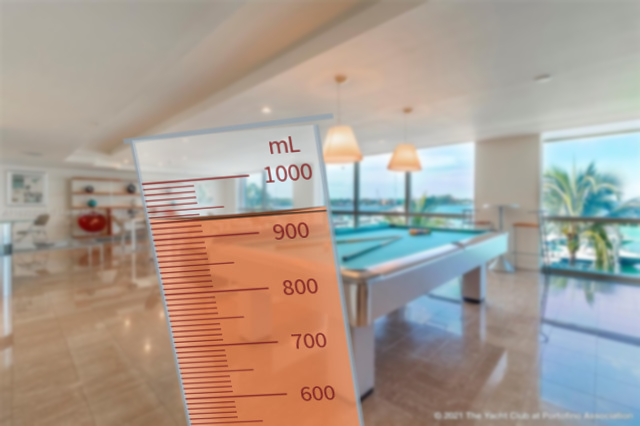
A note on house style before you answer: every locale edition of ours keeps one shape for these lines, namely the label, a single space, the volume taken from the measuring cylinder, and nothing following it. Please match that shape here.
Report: 930 mL
